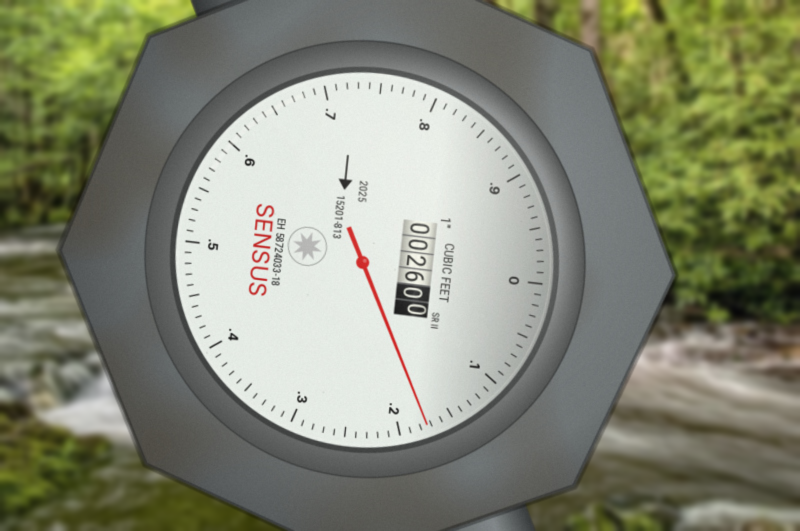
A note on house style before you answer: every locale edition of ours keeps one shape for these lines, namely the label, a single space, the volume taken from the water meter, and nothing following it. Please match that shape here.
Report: 2600.17 ft³
